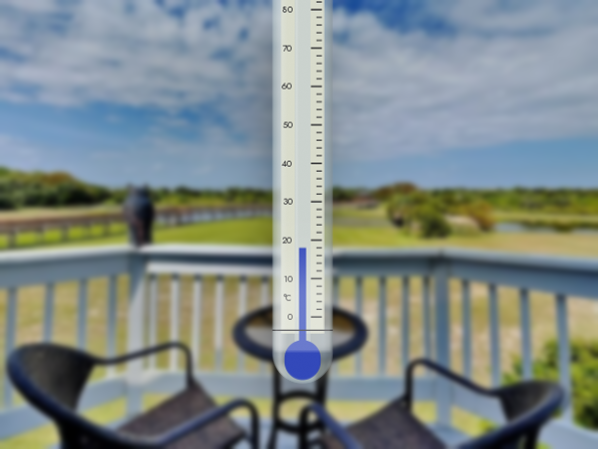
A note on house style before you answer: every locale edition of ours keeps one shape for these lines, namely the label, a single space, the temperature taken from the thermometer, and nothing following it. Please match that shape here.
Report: 18 °C
